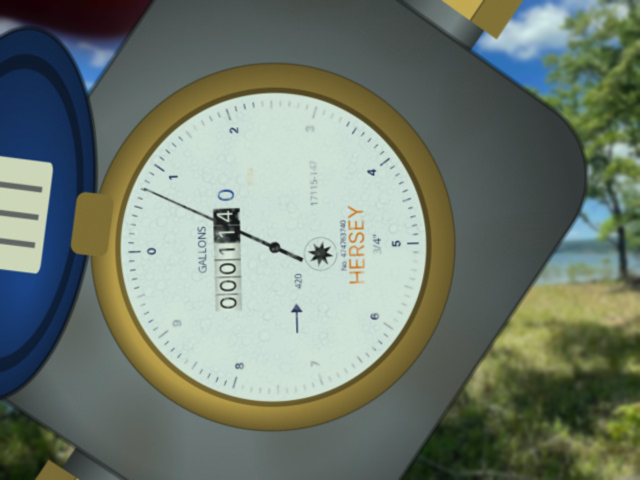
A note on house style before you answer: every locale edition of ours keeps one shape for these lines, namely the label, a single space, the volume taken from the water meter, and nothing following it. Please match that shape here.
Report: 1140.7 gal
